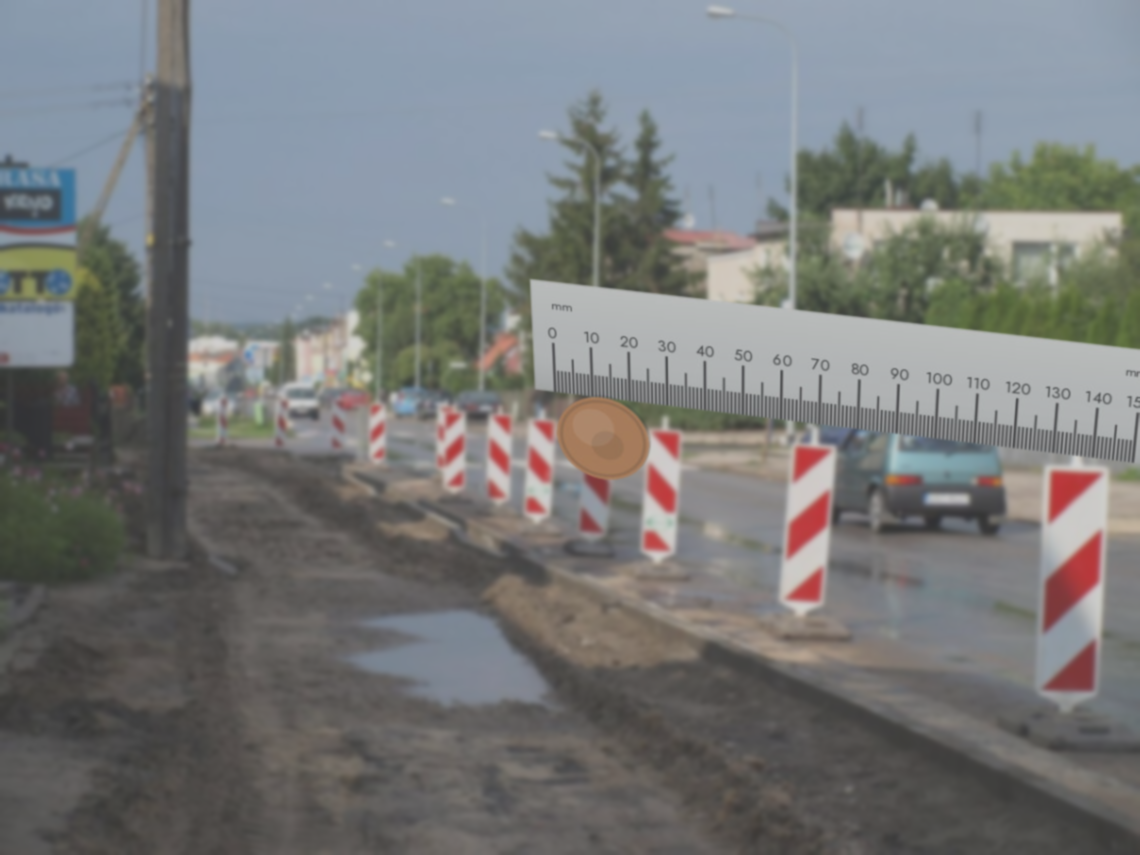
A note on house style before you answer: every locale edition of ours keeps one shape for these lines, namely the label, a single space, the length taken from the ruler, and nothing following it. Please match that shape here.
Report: 25 mm
